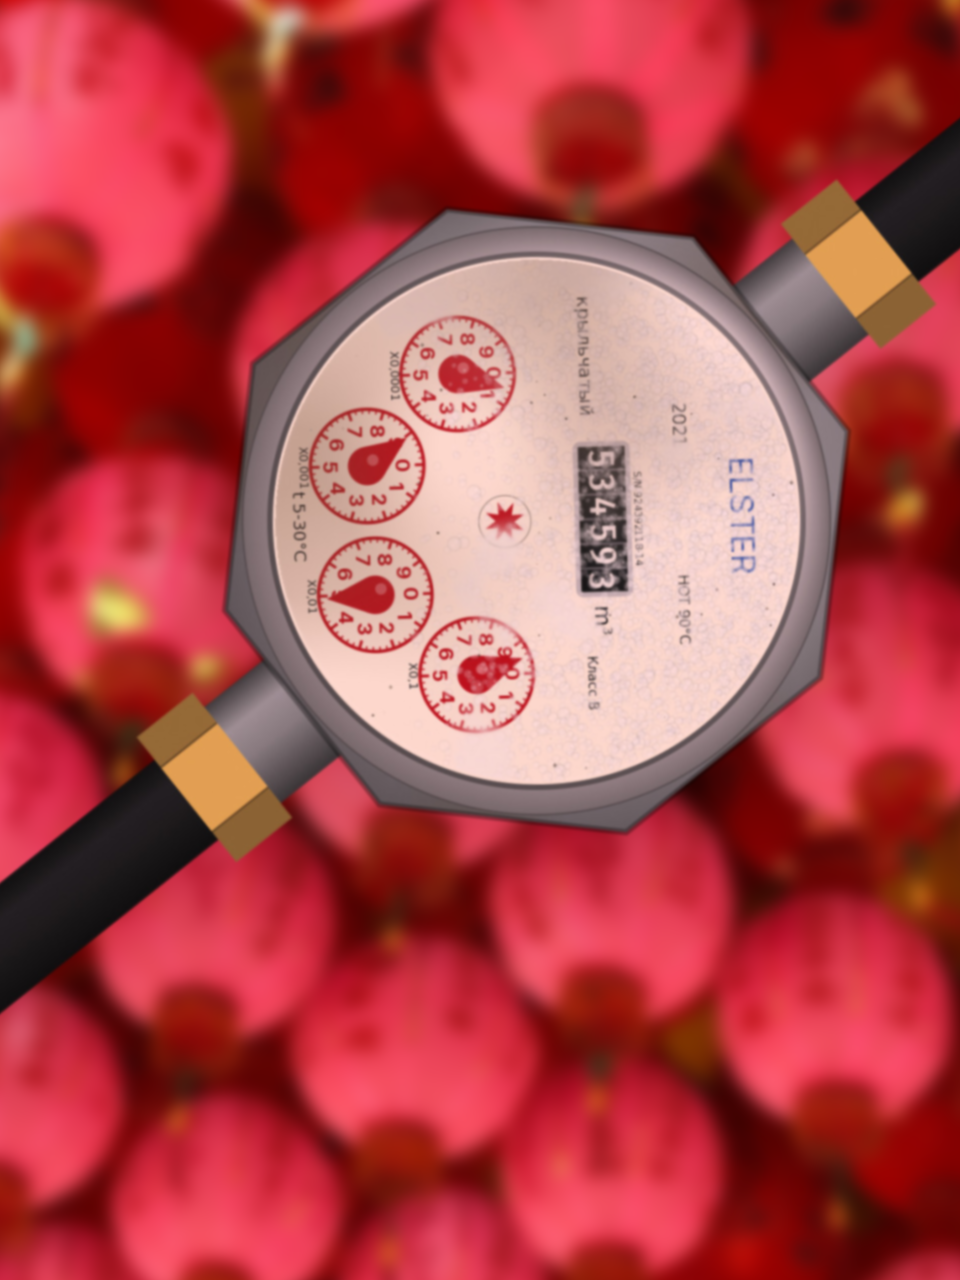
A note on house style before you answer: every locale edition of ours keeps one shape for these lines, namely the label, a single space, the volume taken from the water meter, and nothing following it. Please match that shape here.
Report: 534592.9490 m³
